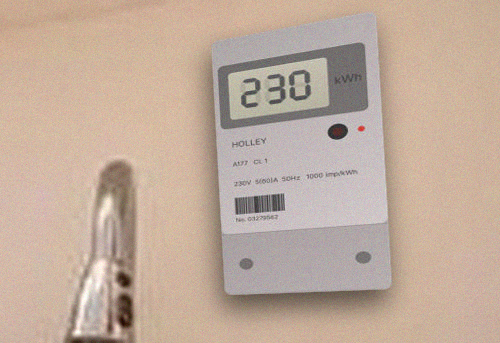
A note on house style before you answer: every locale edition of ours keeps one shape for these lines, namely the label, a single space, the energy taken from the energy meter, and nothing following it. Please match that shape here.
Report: 230 kWh
